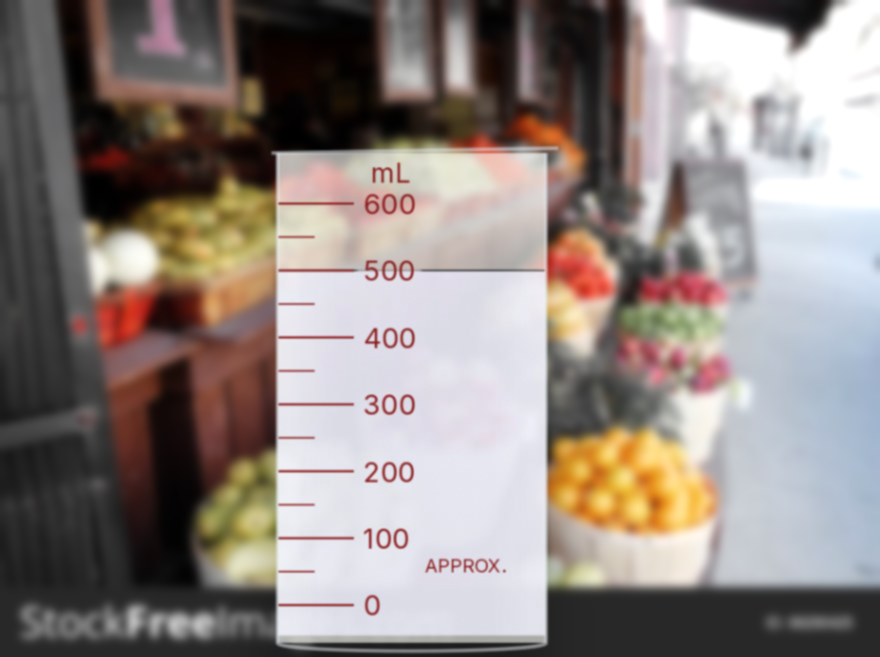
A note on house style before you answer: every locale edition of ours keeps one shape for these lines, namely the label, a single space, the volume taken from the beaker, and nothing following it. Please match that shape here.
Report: 500 mL
